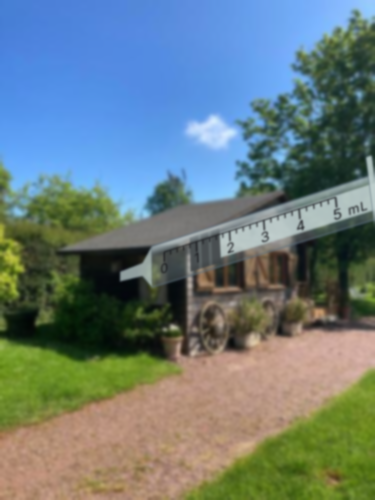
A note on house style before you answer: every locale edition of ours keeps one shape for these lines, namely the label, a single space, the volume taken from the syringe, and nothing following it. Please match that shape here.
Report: 0.8 mL
